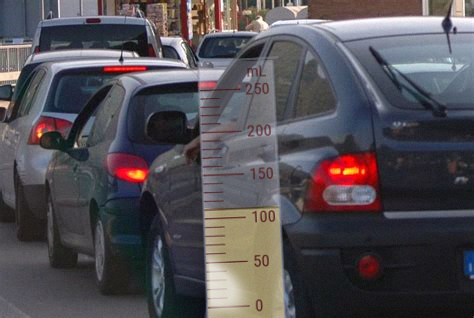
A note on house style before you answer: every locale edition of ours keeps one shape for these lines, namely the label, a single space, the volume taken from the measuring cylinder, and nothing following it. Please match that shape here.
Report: 110 mL
